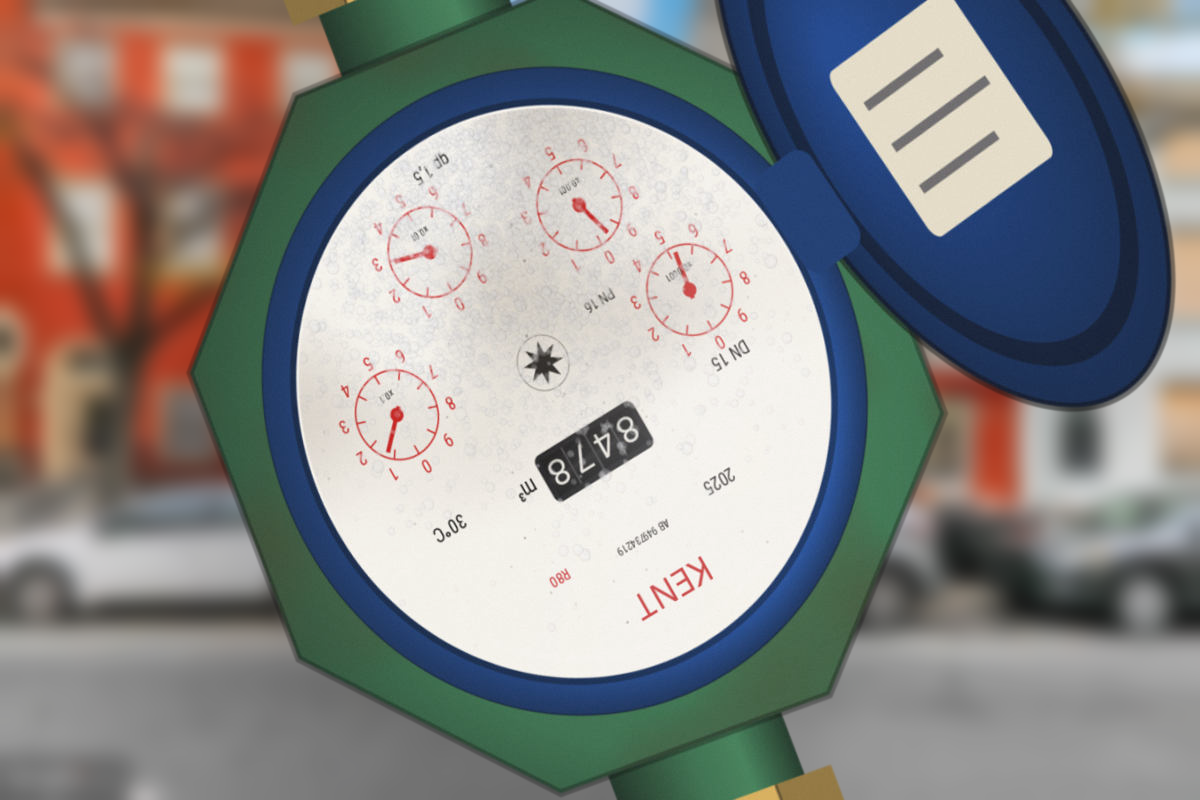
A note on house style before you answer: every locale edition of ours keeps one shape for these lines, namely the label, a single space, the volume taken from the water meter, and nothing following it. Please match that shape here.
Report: 8478.1295 m³
